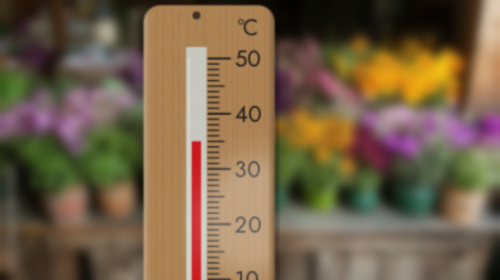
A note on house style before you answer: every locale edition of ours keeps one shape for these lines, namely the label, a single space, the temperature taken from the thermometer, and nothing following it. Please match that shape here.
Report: 35 °C
